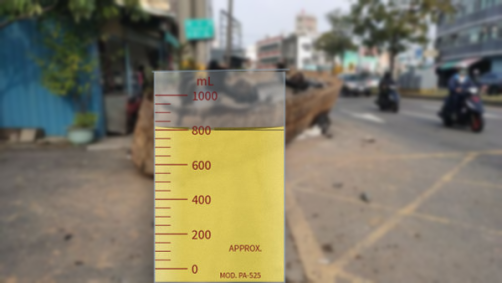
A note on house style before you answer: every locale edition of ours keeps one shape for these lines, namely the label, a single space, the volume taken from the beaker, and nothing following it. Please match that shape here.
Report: 800 mL
